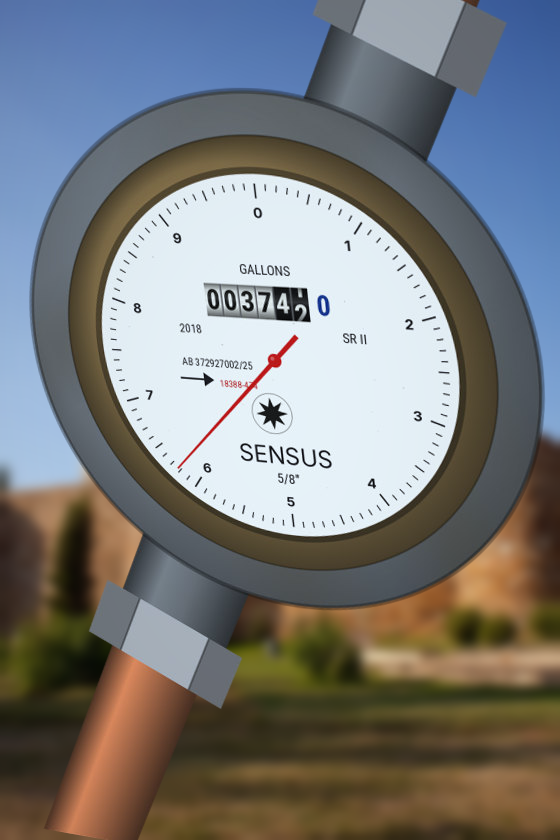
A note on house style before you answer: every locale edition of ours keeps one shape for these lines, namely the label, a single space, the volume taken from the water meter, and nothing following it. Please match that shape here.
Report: 37416.2 gal
